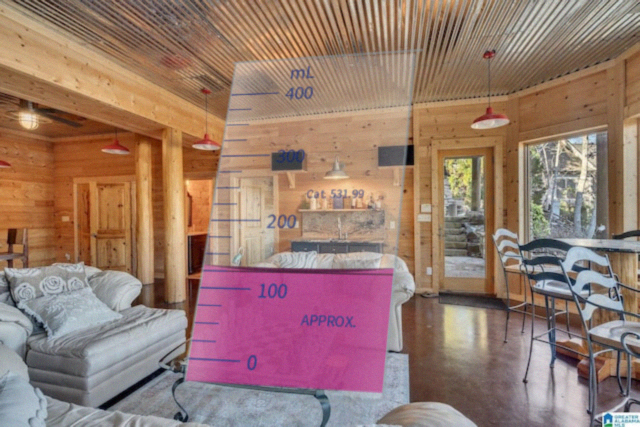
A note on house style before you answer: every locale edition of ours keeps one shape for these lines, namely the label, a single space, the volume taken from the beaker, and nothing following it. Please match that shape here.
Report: 125 mL
